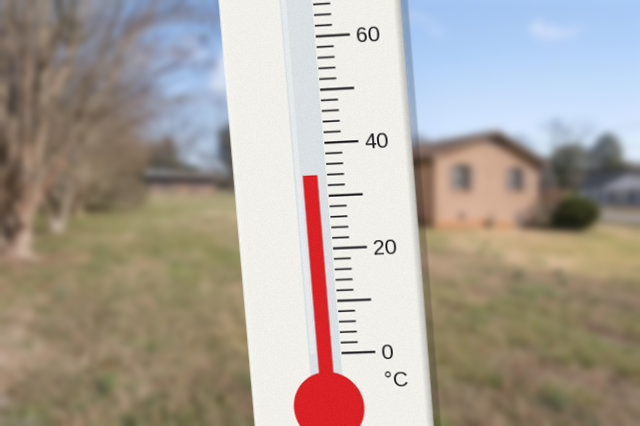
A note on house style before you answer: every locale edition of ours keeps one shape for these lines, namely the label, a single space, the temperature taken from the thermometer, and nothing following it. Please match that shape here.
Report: 34 °C
